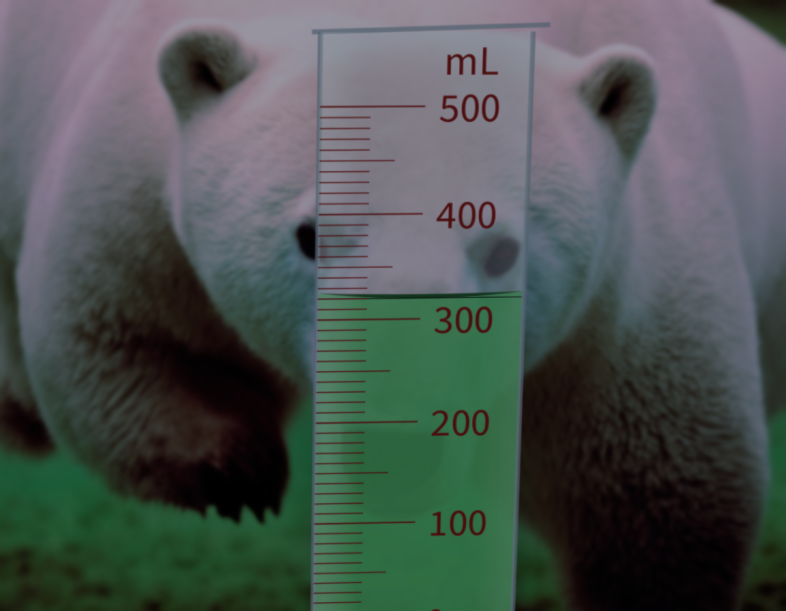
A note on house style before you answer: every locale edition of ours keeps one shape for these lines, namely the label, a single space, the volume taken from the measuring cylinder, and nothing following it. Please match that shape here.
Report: 320 mL
